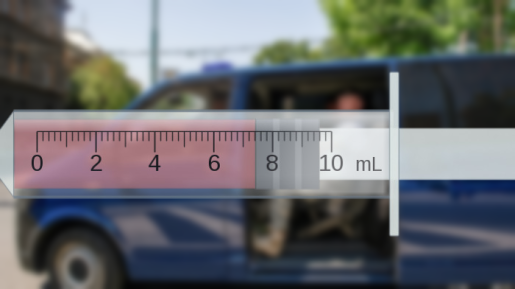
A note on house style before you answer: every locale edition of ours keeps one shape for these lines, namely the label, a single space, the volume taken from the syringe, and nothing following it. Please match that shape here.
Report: 7.4 mL
